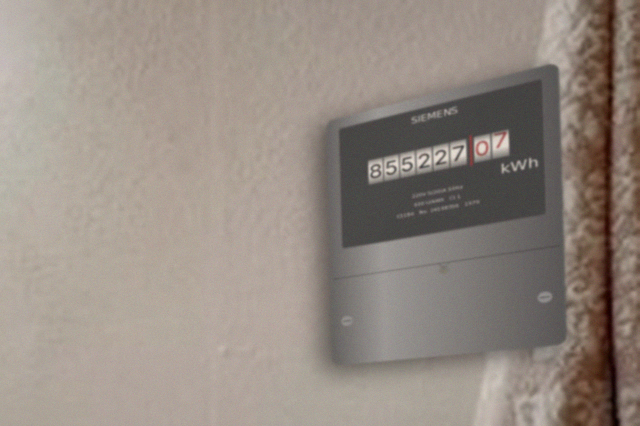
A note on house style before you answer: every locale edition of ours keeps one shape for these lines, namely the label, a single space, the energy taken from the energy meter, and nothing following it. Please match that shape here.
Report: 855227.07 kWh
